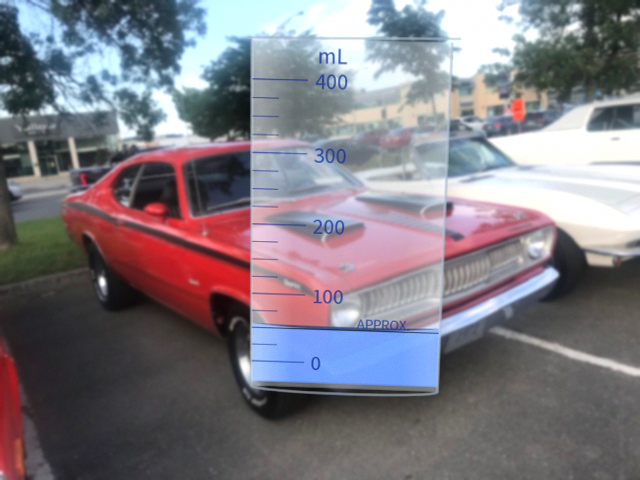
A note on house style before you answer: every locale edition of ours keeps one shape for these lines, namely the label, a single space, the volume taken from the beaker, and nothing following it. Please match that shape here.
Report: 50 mL
